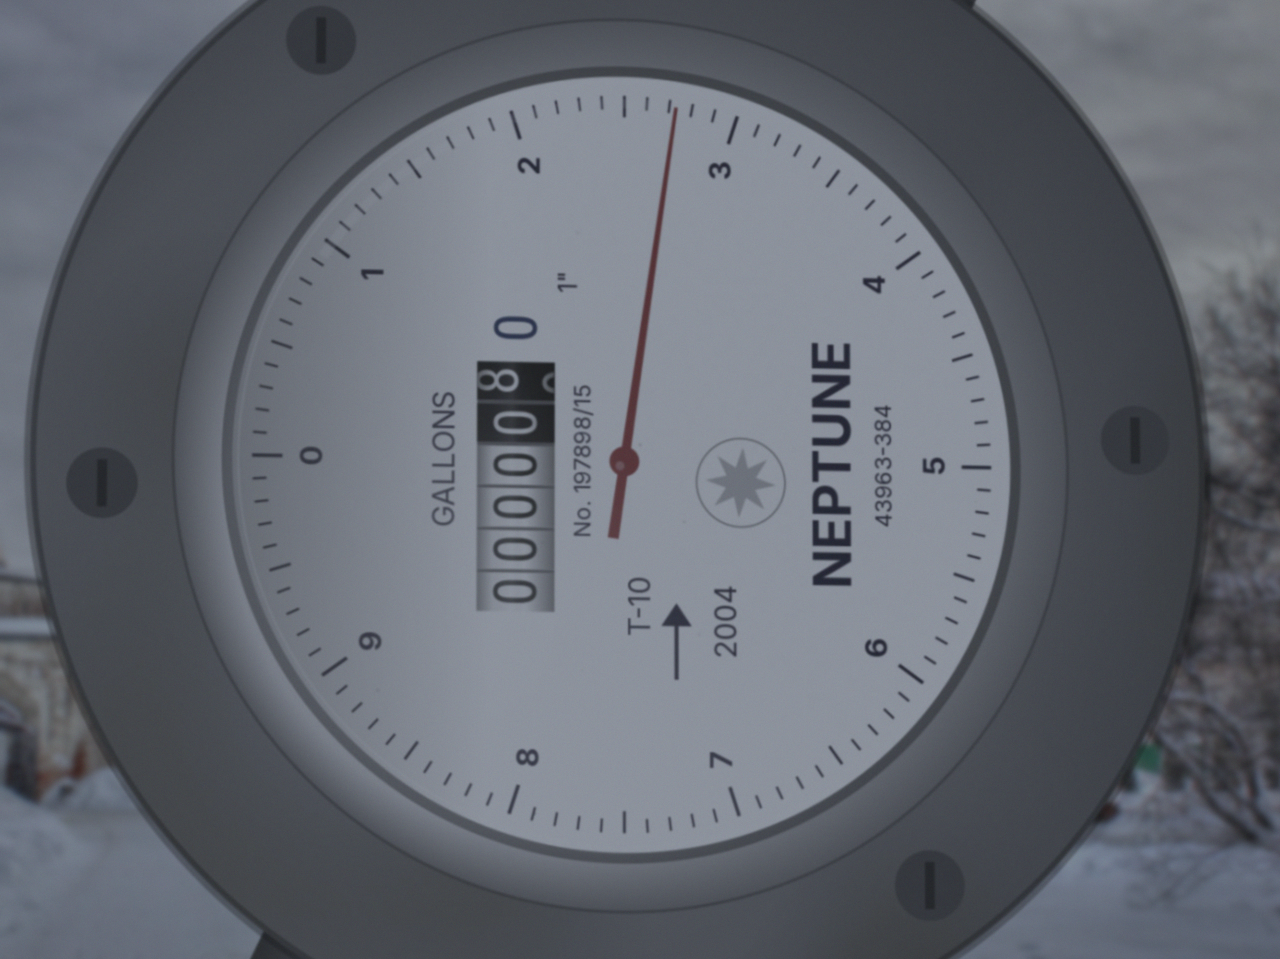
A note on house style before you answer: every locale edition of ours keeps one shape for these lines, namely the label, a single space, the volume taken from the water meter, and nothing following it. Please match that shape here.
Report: 82.7 gal
